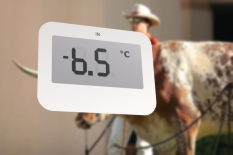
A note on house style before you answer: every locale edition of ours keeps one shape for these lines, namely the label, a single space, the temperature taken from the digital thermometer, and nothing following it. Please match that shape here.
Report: -6.5 °C
